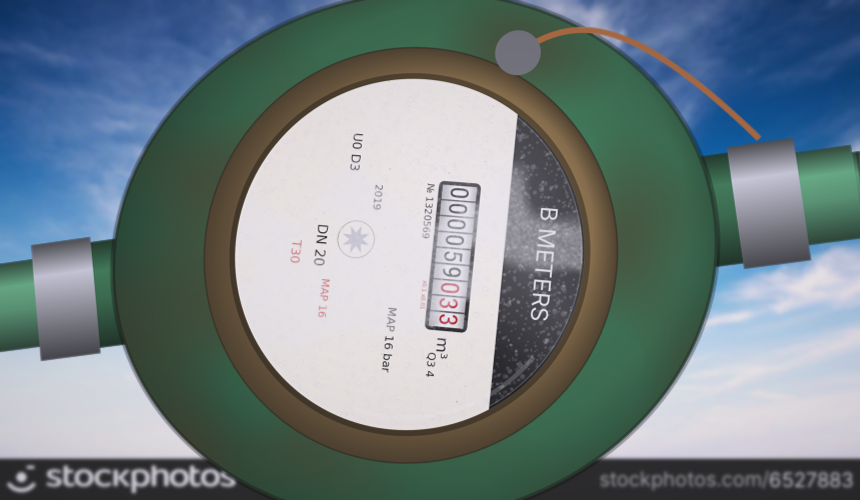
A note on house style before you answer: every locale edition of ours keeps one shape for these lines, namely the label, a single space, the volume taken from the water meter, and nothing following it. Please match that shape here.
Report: 59.033 m³
